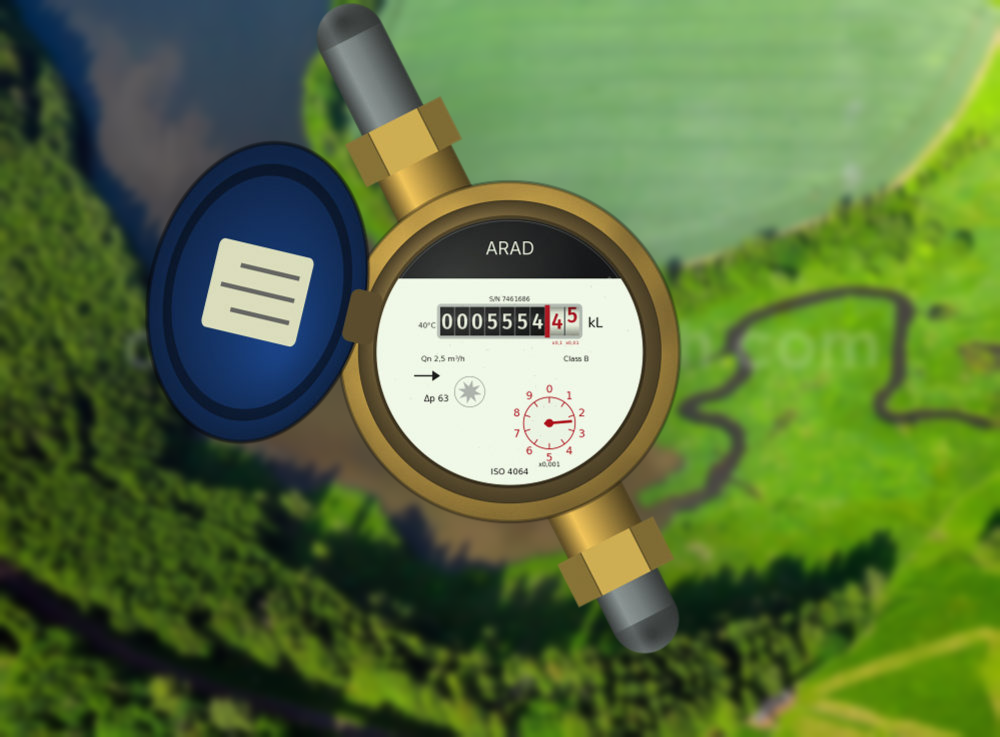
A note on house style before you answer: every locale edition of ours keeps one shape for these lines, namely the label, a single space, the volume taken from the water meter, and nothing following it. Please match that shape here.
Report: 5554.452 kL
